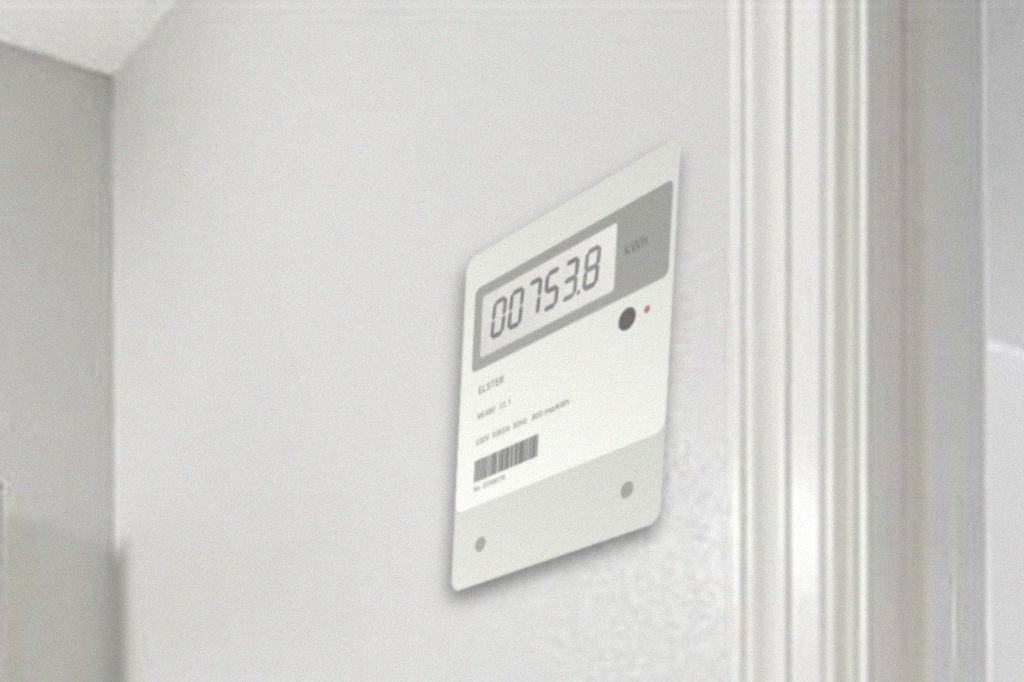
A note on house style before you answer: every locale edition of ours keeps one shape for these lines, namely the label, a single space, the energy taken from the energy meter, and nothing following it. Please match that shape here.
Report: 753.8 kWh
